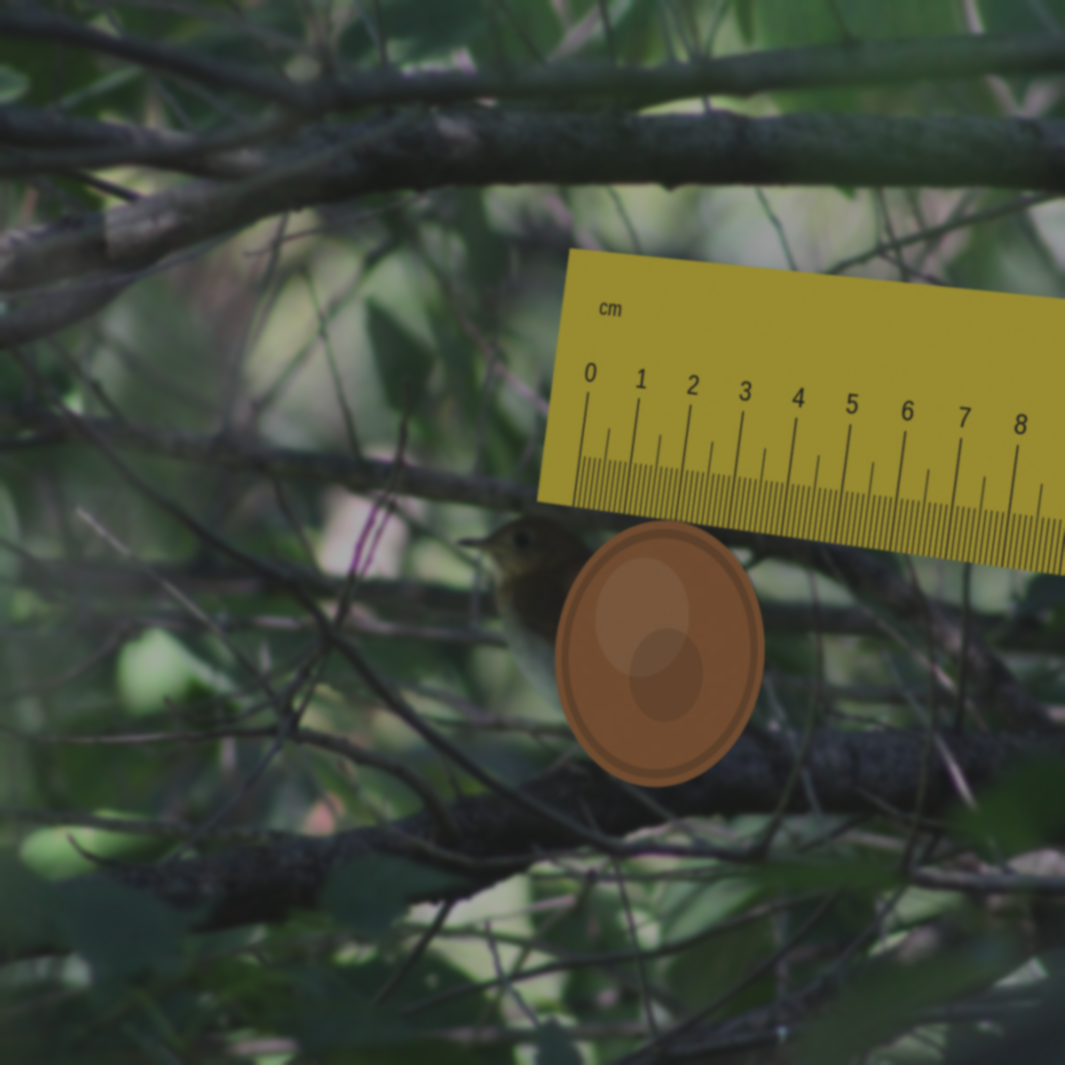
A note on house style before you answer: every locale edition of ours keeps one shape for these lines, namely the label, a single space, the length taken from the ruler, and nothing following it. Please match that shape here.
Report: 4 cm
